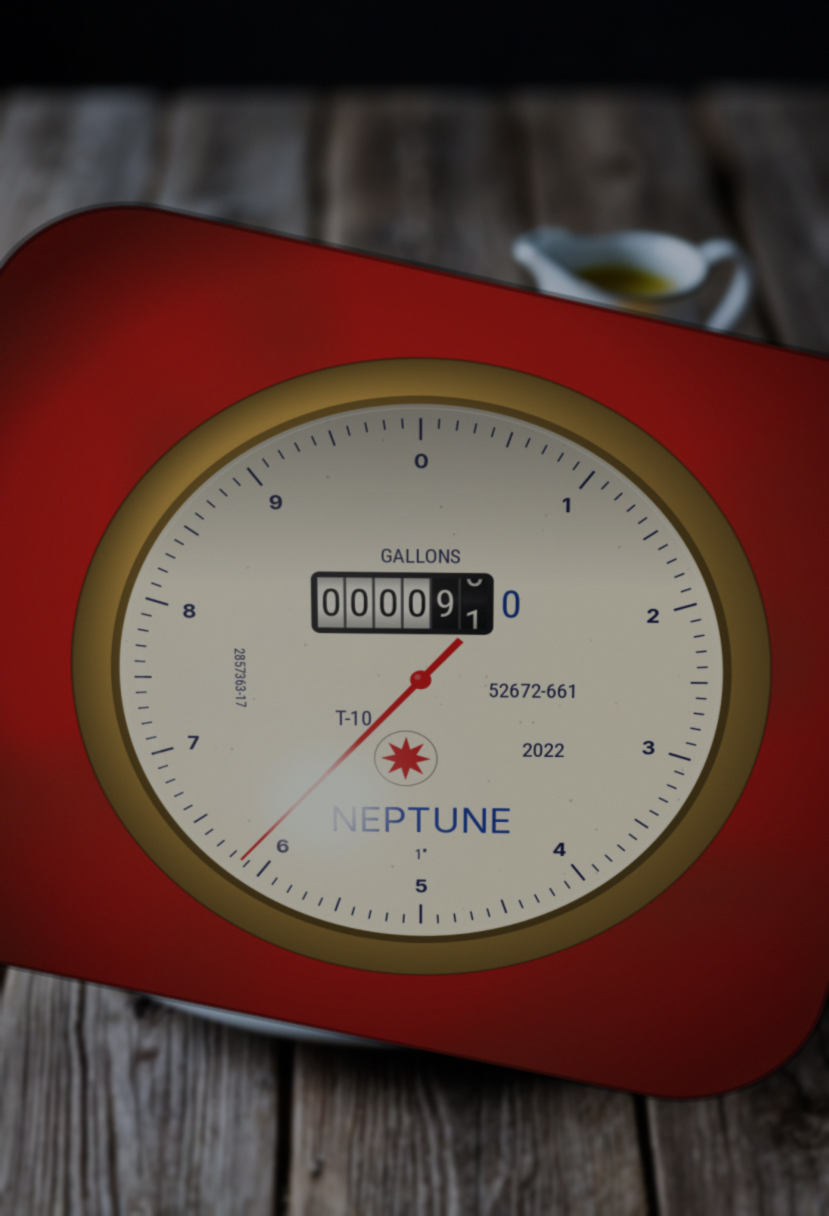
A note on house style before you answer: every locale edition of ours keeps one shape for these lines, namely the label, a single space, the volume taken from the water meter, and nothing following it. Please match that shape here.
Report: 906.1 gal
